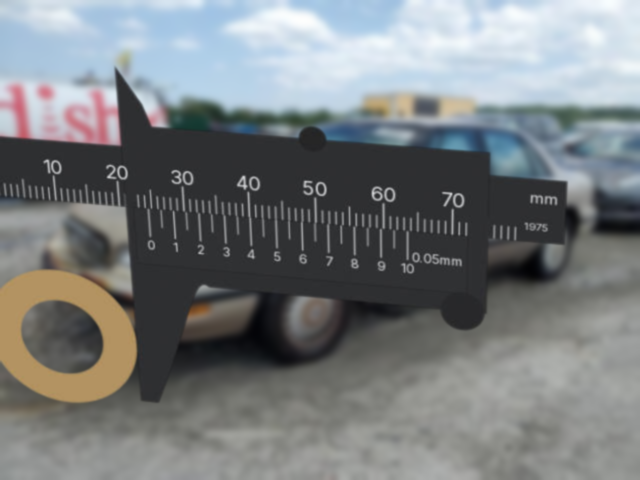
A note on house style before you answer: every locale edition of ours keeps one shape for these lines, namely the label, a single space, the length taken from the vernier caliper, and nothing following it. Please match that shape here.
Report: 24.5 mm
